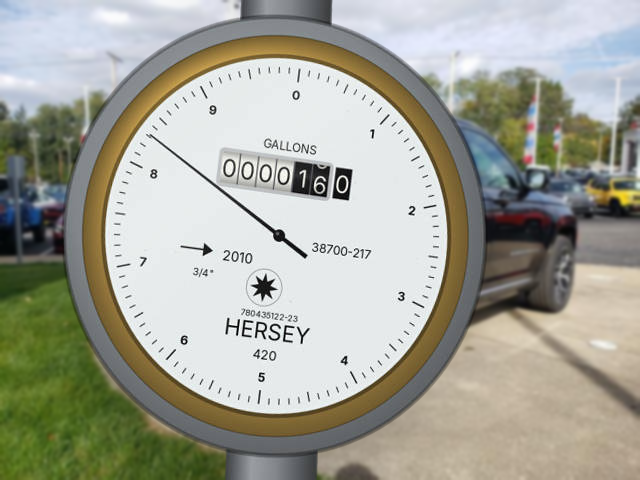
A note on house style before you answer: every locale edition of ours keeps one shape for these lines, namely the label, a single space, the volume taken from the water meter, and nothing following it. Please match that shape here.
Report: 158.3 gal
